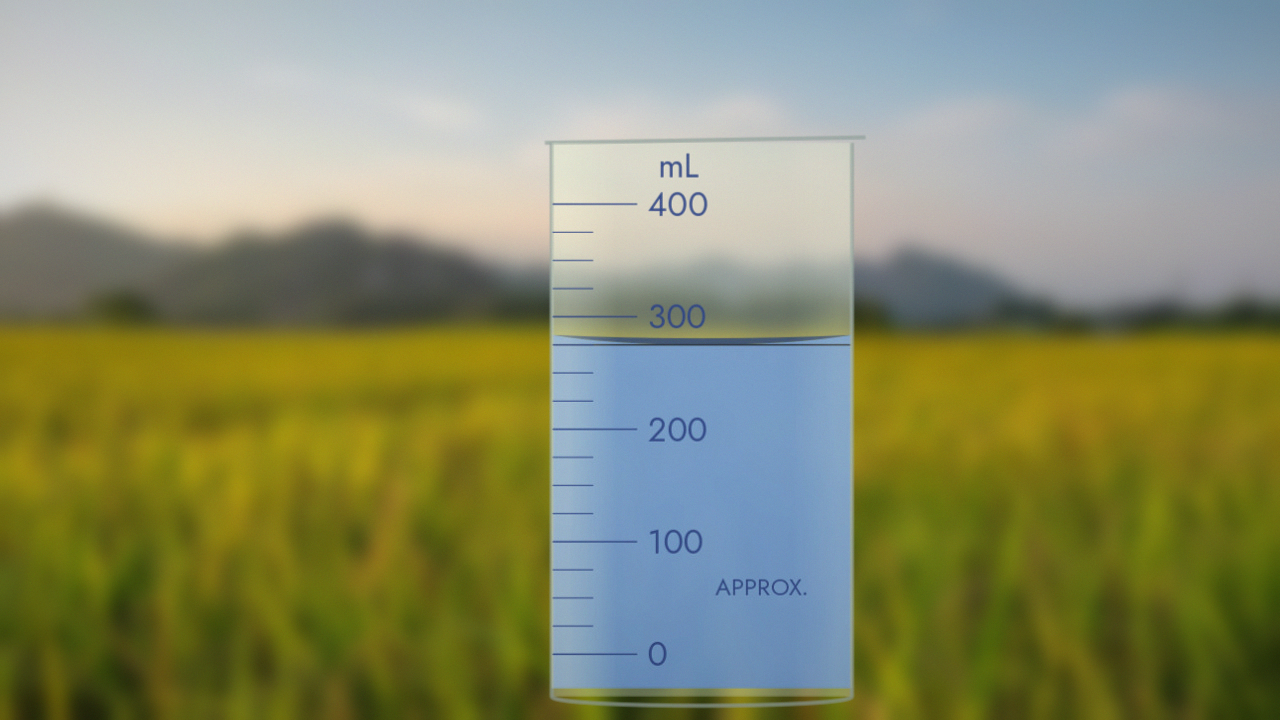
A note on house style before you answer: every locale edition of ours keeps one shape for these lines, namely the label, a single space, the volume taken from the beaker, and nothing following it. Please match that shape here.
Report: 275 mL
